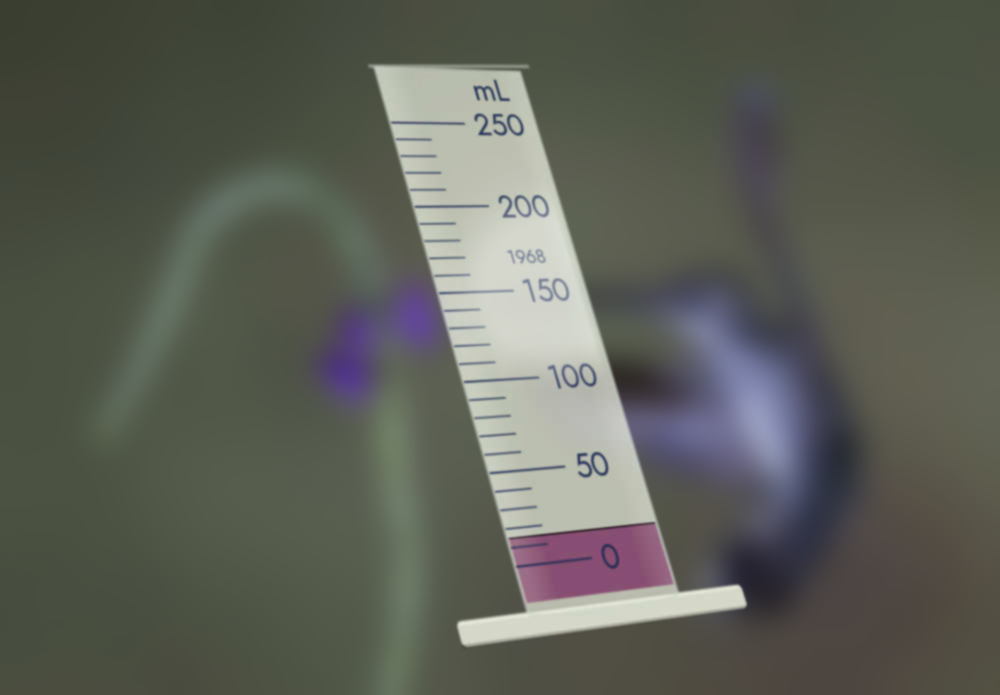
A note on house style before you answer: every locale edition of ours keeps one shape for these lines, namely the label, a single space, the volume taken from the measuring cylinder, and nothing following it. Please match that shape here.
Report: 15 mL
